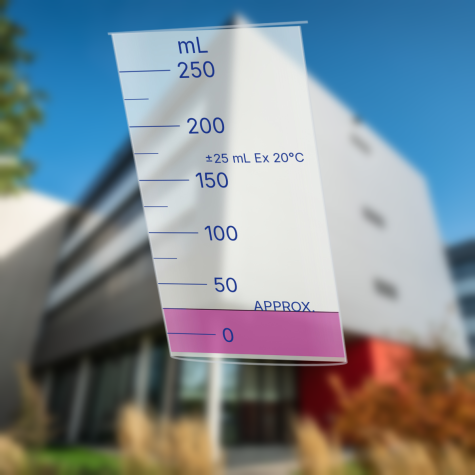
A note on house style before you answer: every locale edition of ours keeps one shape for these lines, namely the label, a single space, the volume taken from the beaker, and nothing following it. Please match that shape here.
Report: 25 mL
